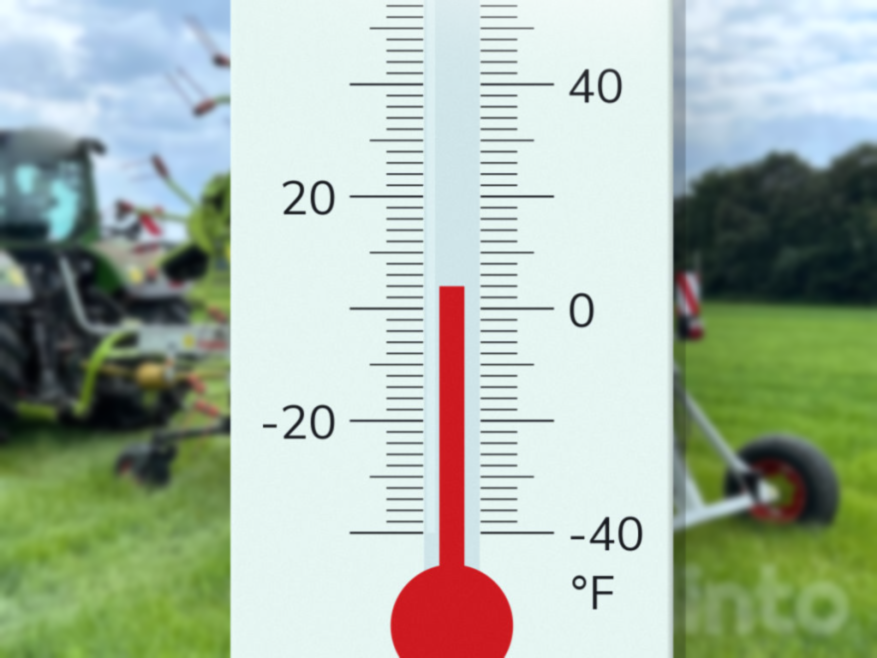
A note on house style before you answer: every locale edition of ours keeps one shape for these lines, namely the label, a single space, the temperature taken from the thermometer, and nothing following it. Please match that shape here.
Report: 4 °F
